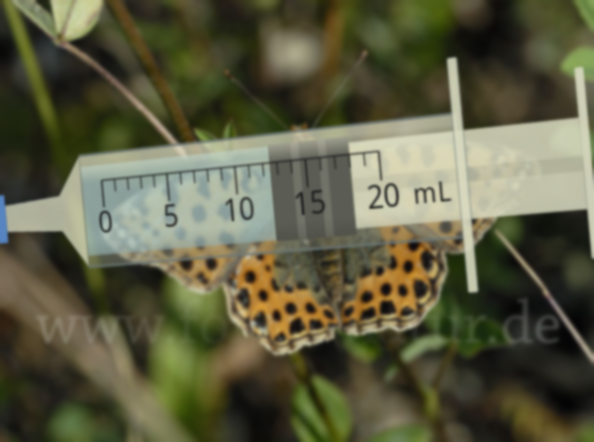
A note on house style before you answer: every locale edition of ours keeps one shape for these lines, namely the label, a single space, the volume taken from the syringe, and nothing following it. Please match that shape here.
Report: 12.5 mL
